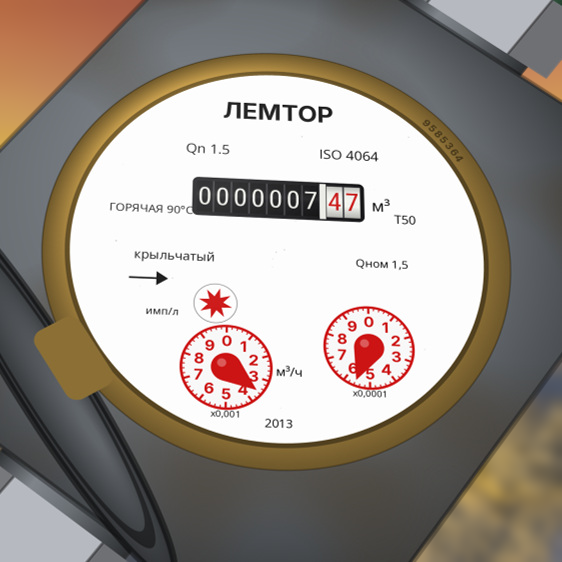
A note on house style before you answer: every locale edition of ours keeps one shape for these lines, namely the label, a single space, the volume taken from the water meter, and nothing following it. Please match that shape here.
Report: 7.4735 m³
